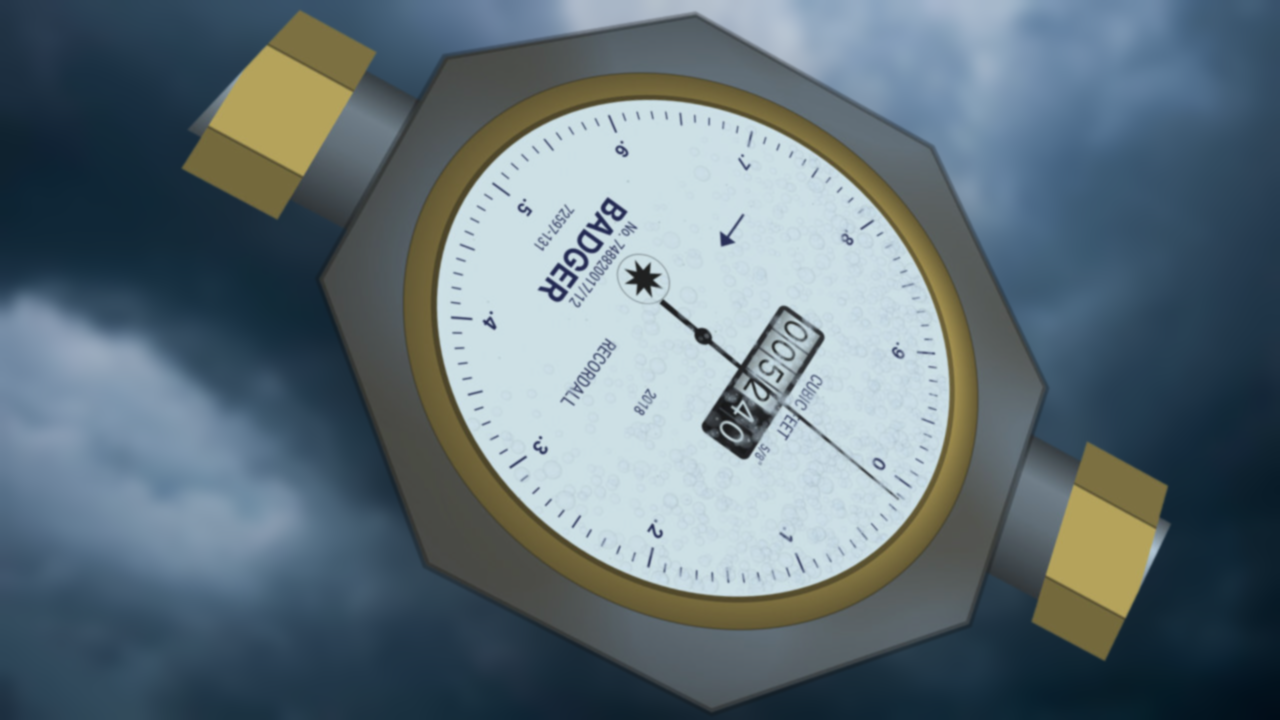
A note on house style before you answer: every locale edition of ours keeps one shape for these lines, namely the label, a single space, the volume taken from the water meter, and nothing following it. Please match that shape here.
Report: 5240.01 ft³
